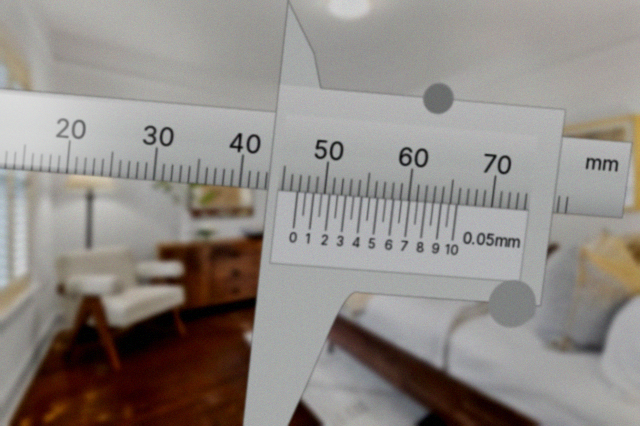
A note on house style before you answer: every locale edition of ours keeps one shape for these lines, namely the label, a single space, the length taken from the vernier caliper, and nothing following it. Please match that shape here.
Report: 46.8 mm
